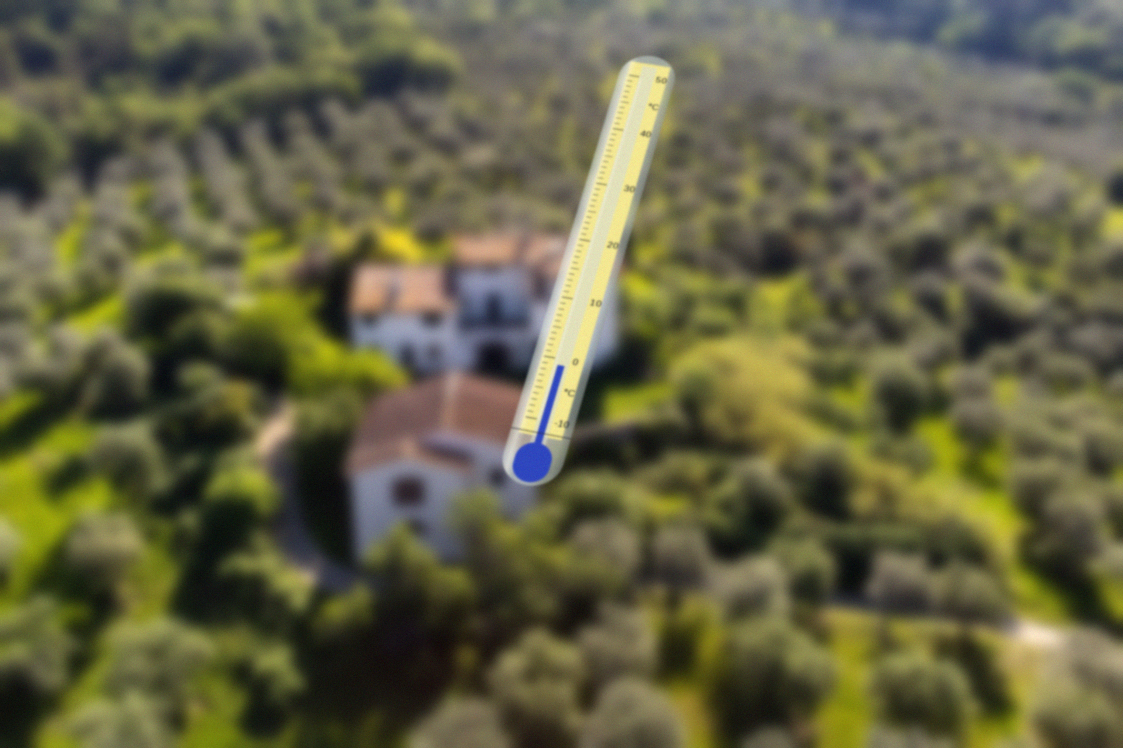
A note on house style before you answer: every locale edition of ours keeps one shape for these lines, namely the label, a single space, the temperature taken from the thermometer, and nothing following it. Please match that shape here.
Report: -1 °C
